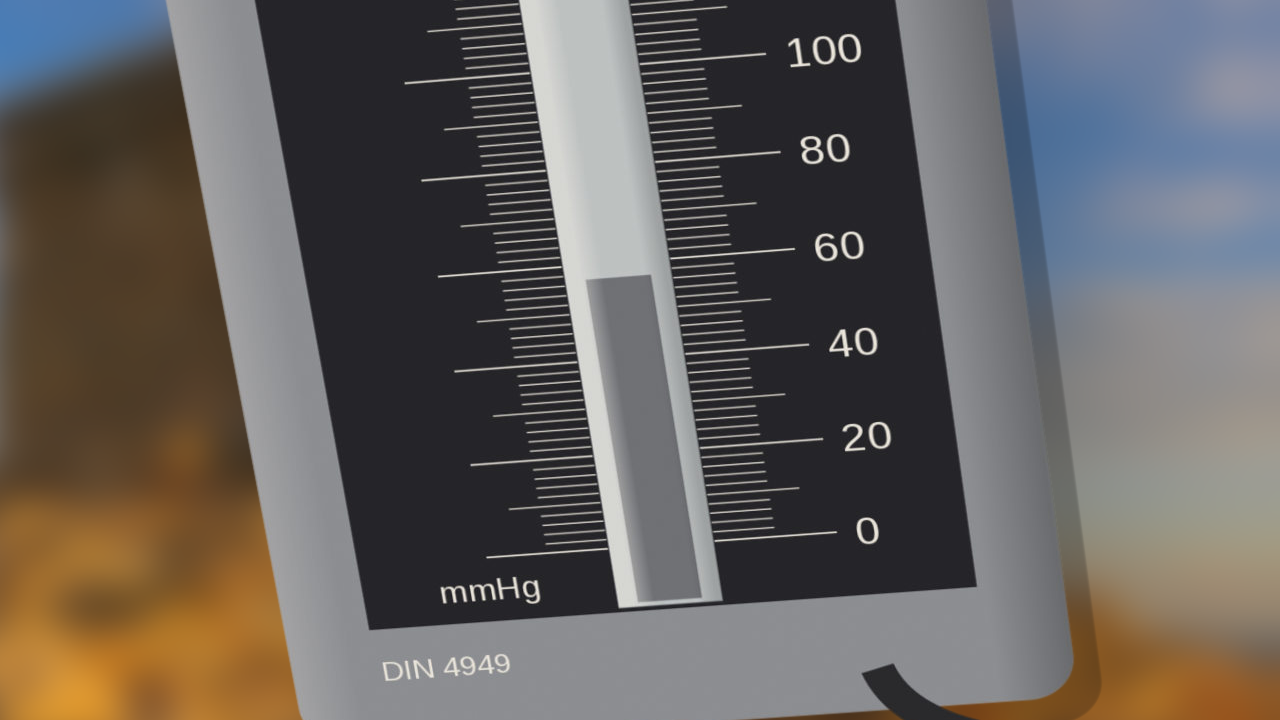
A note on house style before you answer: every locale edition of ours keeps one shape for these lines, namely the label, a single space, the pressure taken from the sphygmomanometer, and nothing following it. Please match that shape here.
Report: 57 mmHg
